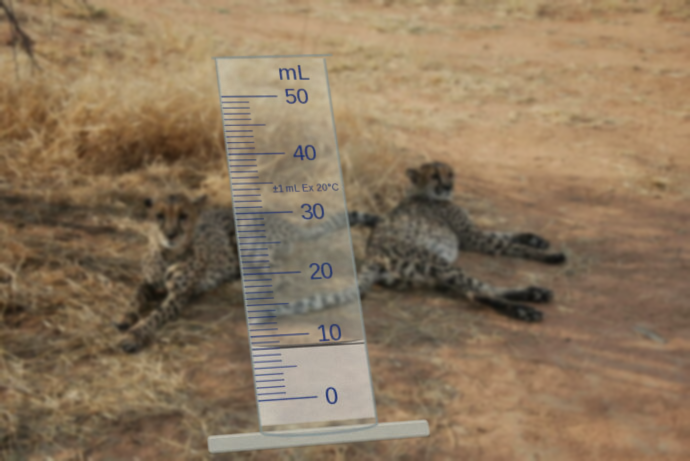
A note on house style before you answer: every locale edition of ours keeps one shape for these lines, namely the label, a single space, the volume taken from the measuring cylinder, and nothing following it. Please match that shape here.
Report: 8 mL
